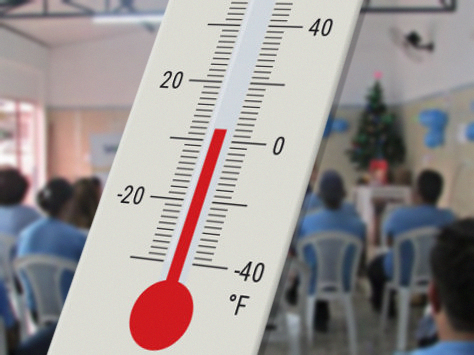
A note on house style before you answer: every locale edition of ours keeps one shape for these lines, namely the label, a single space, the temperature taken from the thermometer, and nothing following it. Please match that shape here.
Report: 4 °F
